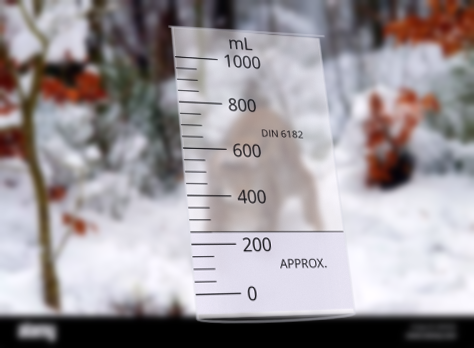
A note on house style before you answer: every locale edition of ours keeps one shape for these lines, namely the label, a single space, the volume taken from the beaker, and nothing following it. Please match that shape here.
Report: 250 mL
